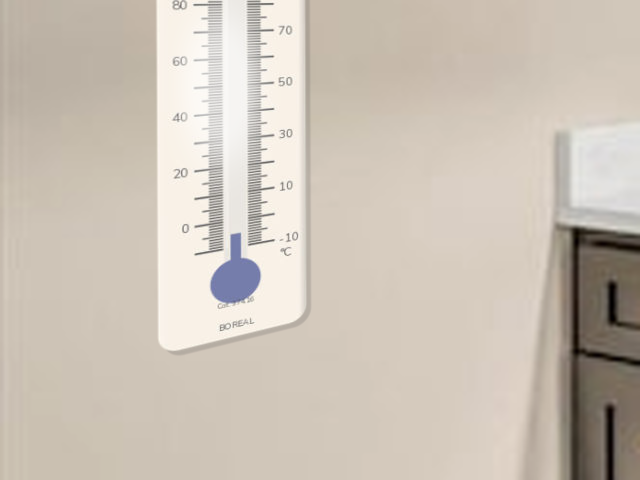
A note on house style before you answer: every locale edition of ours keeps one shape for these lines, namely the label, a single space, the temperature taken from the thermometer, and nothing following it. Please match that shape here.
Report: -5 °C
